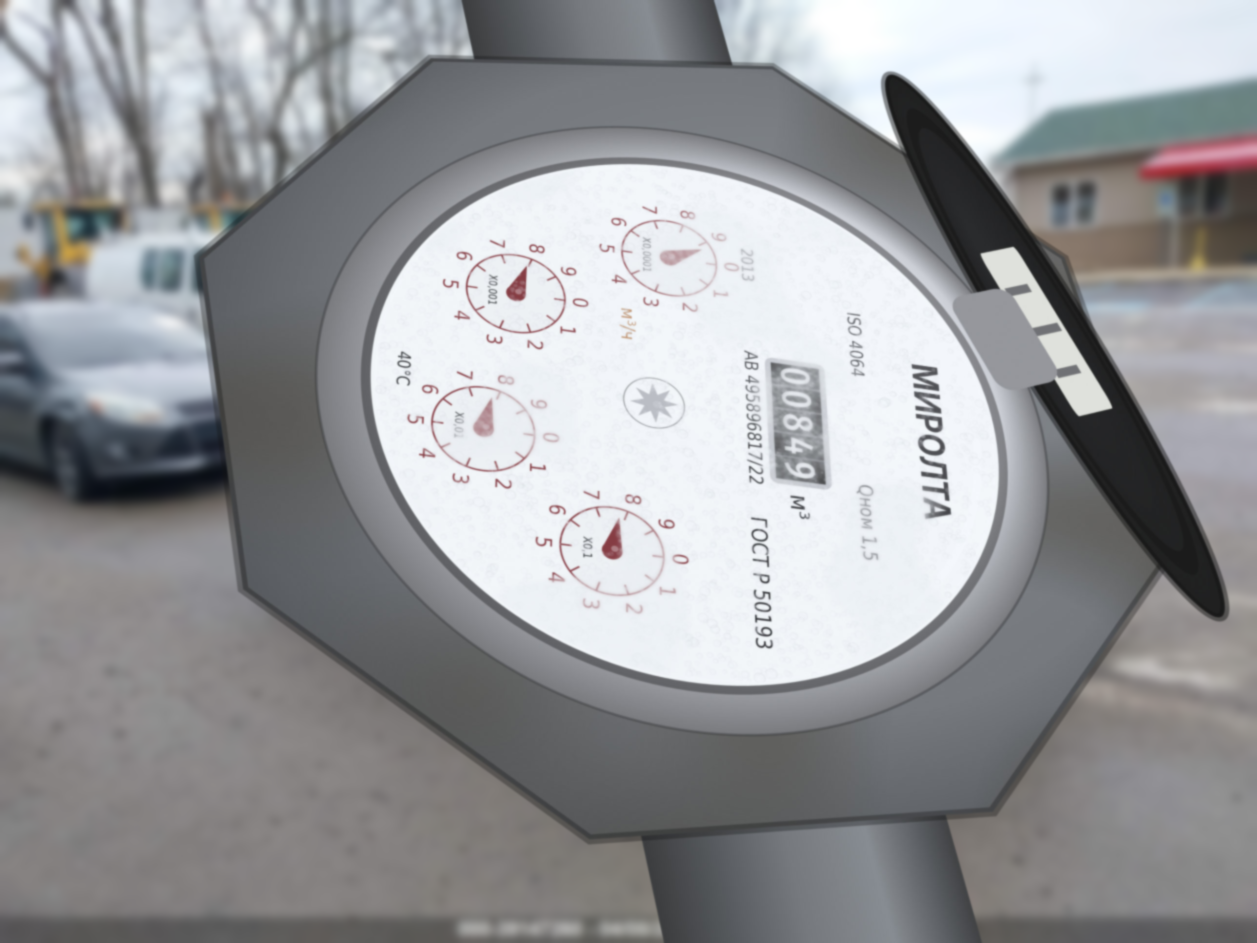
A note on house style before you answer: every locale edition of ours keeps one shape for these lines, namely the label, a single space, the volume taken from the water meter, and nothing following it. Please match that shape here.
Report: 849.7779 m³
